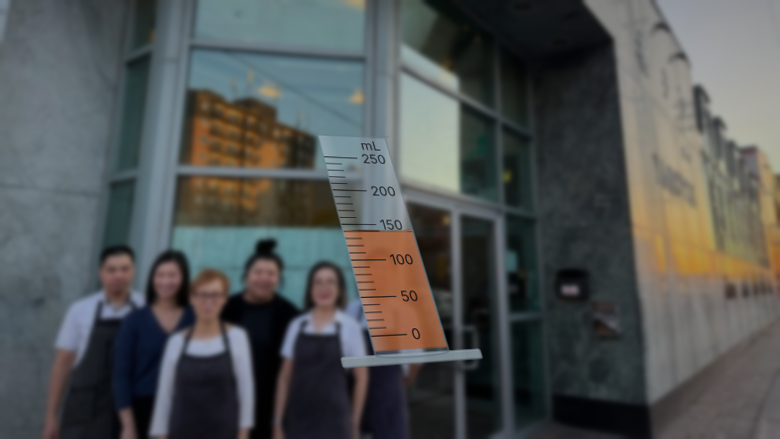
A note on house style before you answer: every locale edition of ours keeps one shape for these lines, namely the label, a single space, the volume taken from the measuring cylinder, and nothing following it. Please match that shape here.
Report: 140 mL
